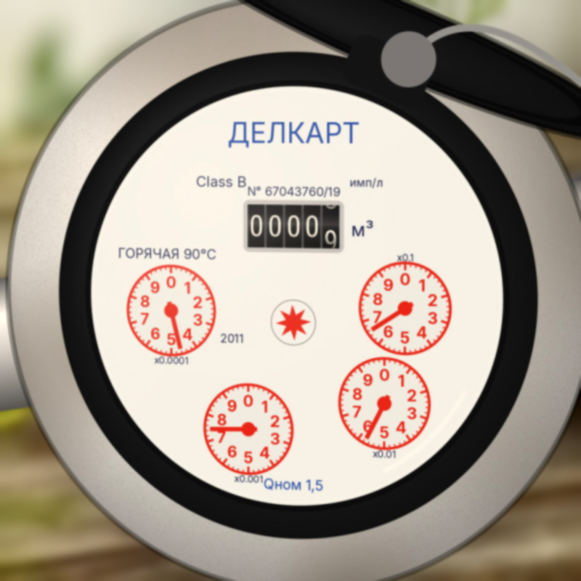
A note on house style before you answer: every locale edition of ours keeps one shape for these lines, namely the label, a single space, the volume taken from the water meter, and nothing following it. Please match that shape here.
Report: 8.6574 m³
